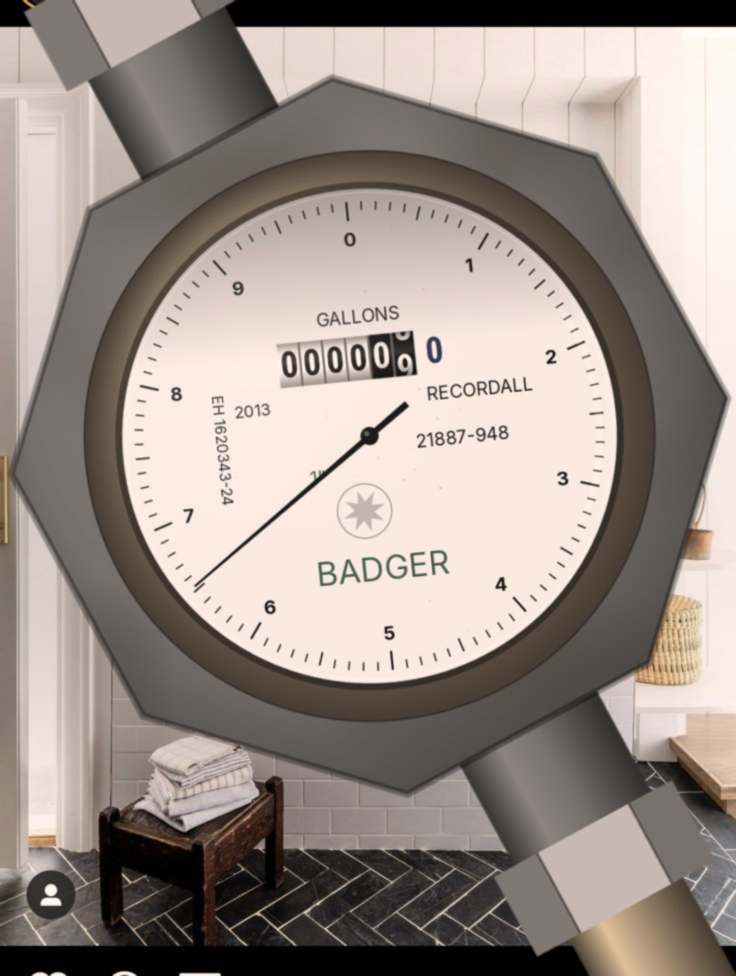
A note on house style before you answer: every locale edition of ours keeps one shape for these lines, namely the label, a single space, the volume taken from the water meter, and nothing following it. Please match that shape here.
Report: 86.5 gal
